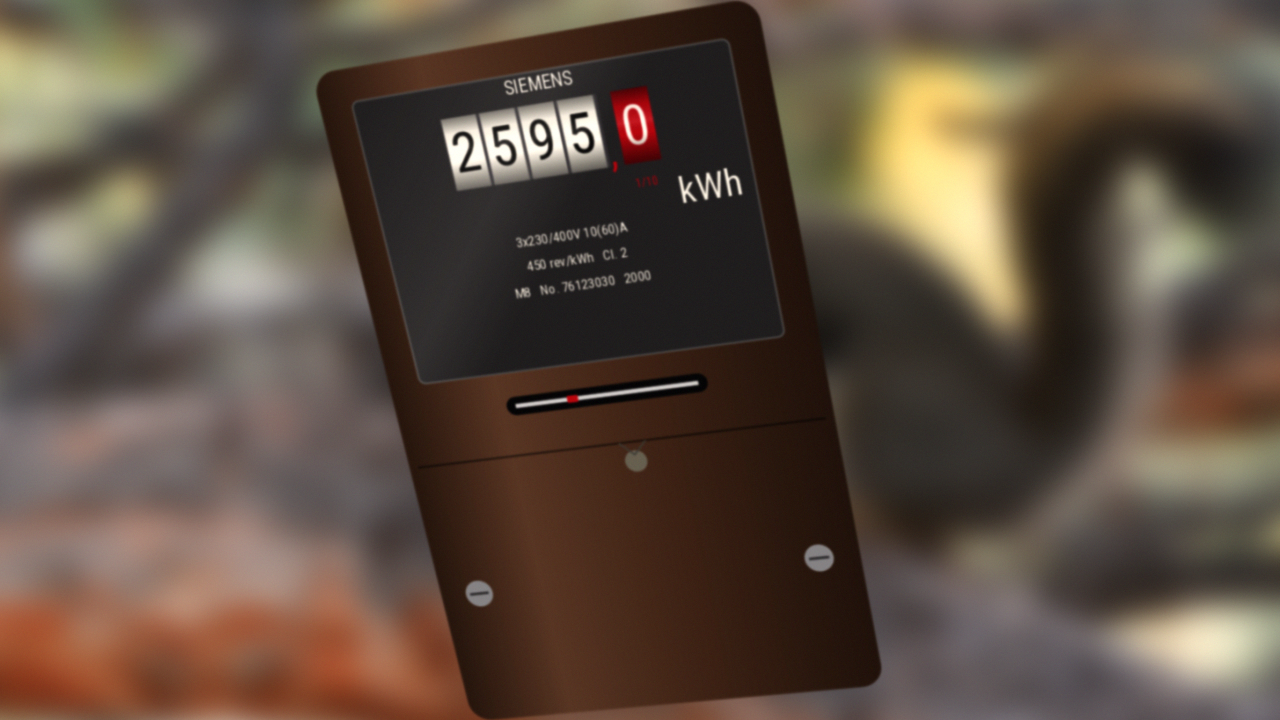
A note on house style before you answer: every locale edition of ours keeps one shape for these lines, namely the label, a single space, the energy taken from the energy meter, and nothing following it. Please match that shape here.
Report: 2595.0 kWh
